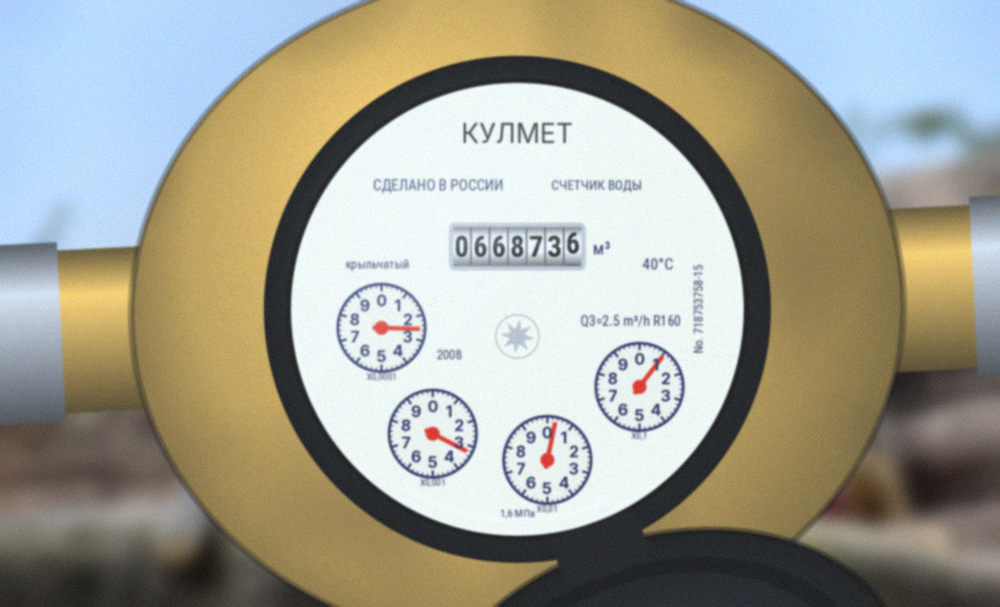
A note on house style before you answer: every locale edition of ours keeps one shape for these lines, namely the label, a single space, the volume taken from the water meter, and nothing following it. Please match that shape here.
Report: 668736.1032 m³
